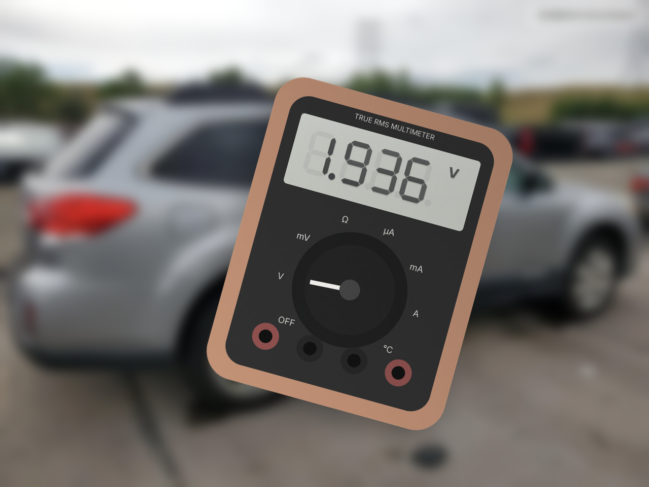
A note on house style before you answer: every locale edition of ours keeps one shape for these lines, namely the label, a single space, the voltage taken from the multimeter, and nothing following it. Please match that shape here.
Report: 1.936 V
